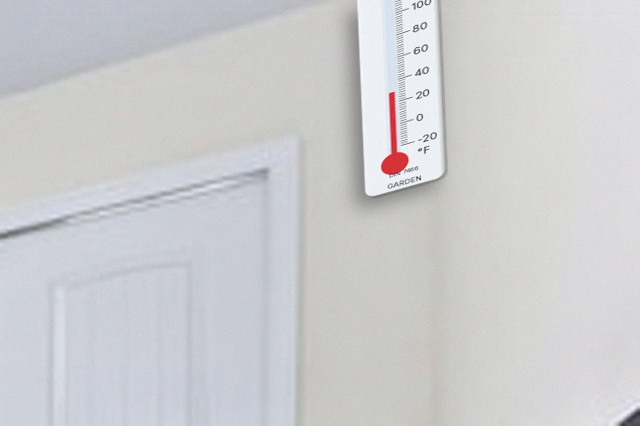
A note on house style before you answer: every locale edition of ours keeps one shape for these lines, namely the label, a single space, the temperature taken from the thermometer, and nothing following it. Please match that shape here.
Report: 30 °F
